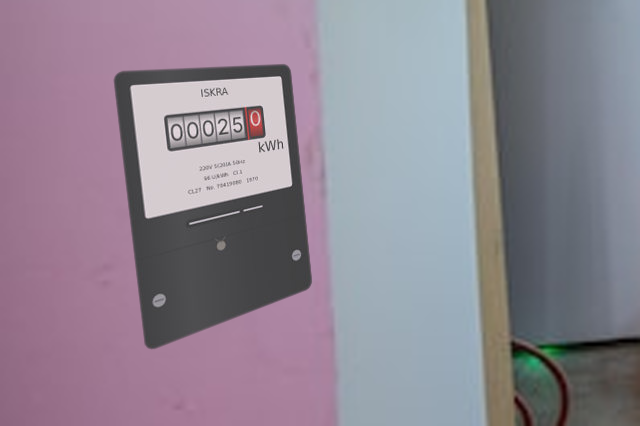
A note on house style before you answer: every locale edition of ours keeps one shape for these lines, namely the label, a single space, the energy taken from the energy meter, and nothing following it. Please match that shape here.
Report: 25.0 kWh
